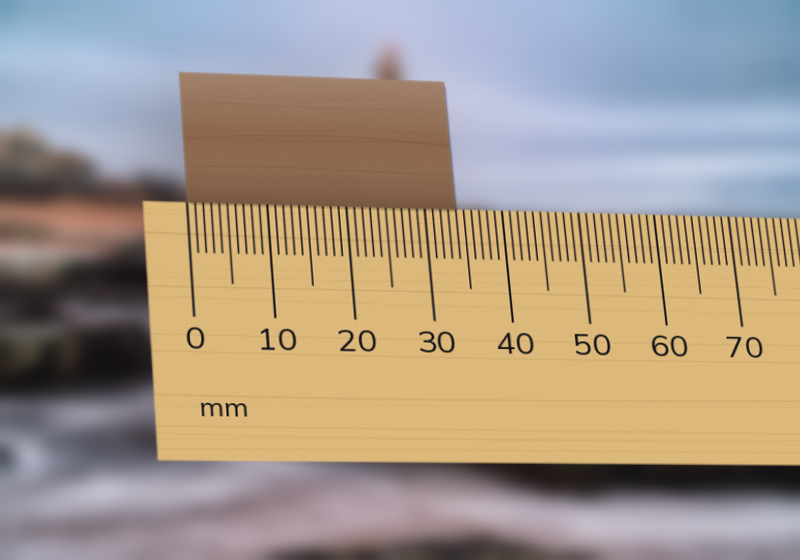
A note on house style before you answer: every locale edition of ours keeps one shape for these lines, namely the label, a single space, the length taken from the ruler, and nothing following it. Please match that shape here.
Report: 34 mm
